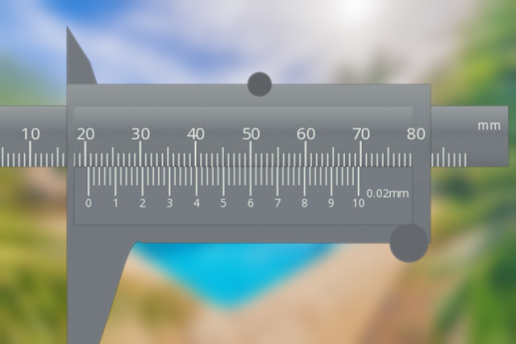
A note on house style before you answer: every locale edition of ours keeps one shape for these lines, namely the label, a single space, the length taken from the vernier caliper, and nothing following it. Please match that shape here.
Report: 20.6 mm
